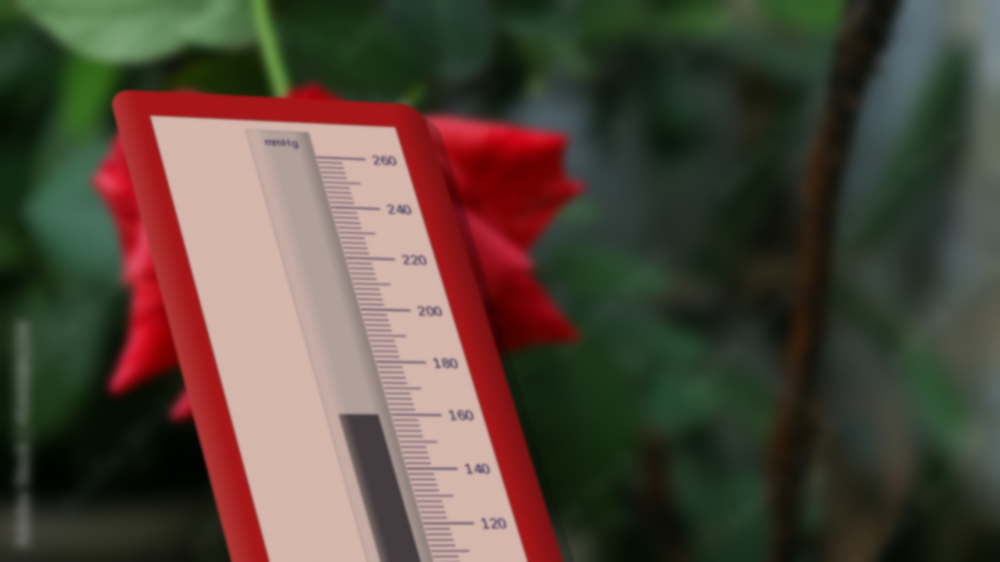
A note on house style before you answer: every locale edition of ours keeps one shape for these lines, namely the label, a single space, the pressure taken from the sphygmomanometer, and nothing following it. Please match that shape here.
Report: 160 mmHg
